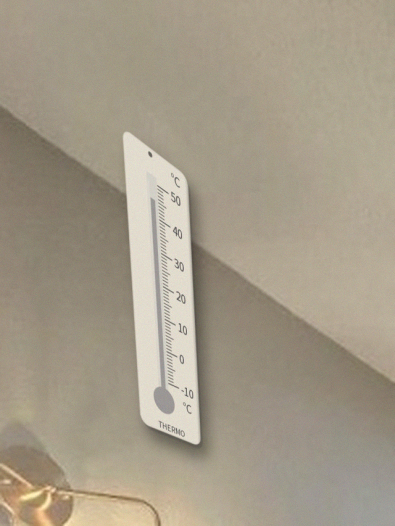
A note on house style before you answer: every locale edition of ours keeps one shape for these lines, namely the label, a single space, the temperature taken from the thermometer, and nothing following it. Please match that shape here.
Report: 45 °C
